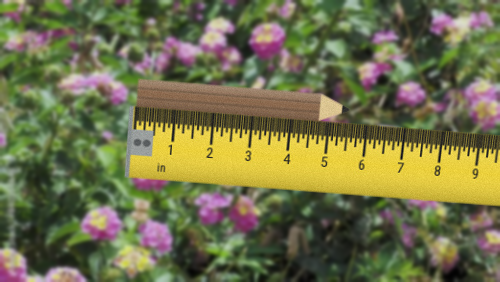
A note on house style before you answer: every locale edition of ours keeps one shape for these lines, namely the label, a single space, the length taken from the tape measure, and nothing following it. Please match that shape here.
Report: 5.5 in
